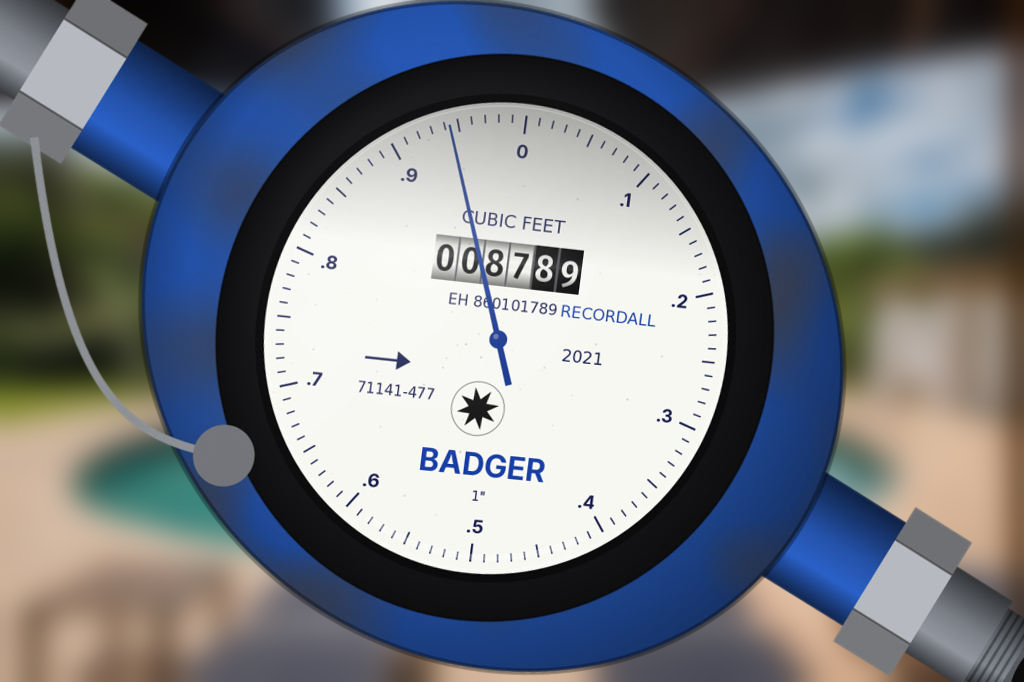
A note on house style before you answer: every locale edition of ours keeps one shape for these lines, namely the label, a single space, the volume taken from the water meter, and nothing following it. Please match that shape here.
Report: 8788.94 ft³
